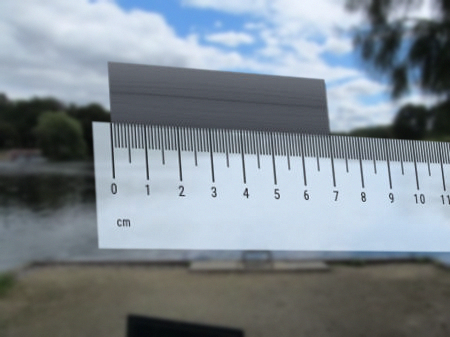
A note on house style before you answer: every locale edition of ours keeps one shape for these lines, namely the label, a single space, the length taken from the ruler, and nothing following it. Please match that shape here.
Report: 7 cm
